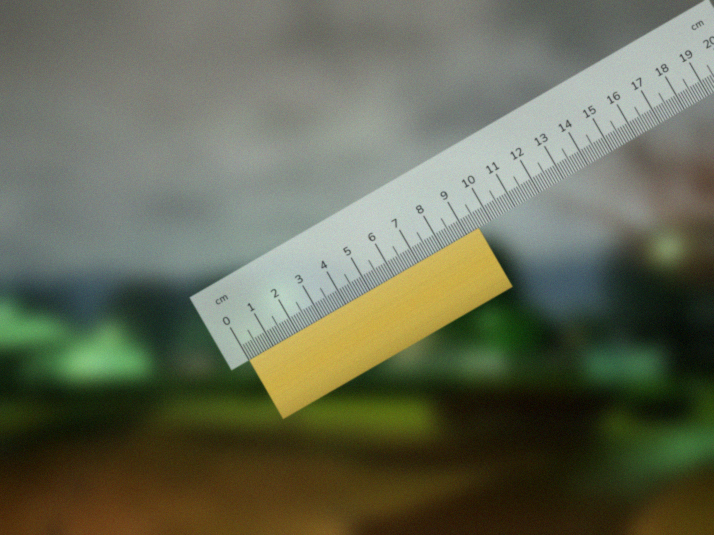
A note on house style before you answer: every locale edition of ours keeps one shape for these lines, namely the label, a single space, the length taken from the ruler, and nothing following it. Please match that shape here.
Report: 9.5 cm
